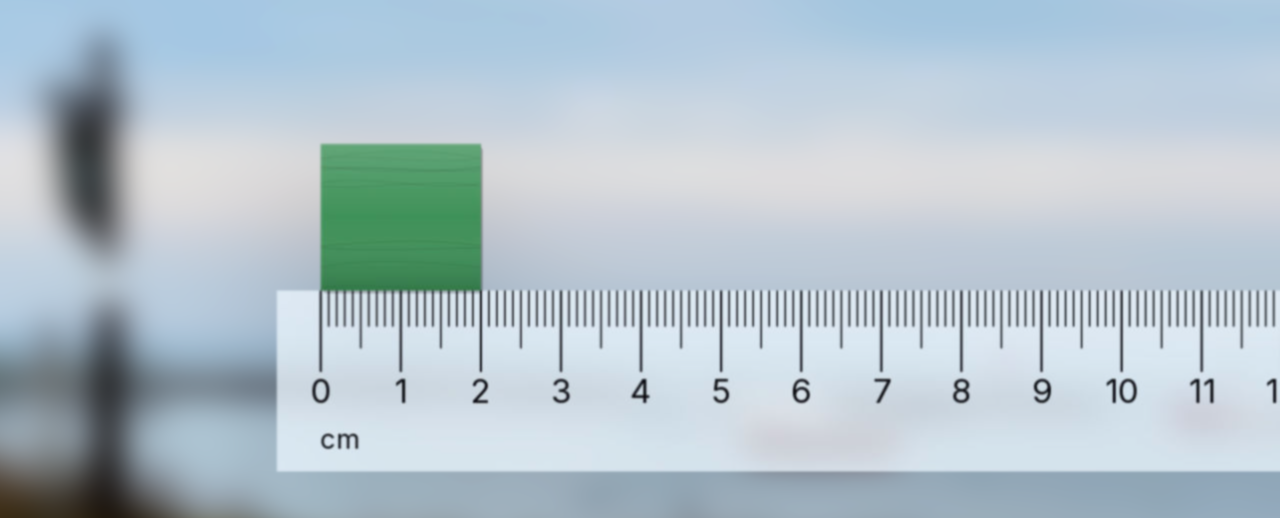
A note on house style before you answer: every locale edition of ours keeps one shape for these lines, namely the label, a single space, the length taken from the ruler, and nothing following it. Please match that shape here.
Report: 2 cm
